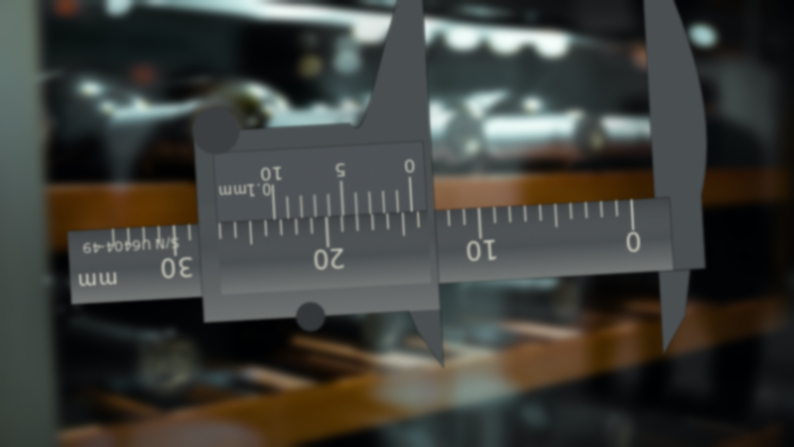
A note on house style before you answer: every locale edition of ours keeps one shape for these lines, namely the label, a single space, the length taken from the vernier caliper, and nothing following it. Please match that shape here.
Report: 14.4 mm
